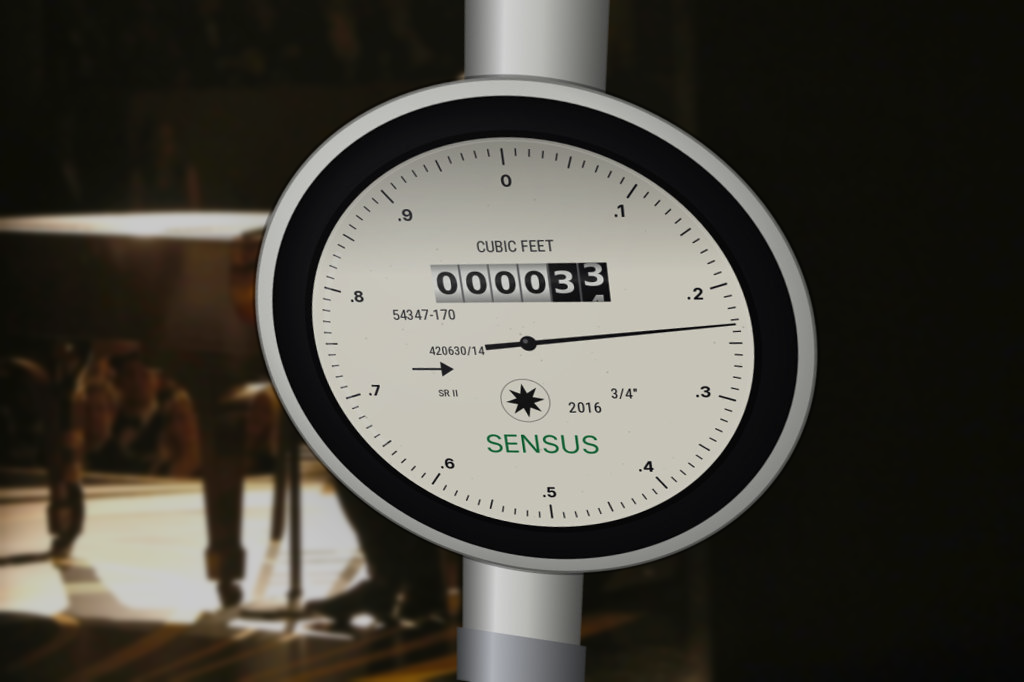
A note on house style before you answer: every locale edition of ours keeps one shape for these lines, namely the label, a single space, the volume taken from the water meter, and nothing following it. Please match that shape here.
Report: 33.23 ft³
